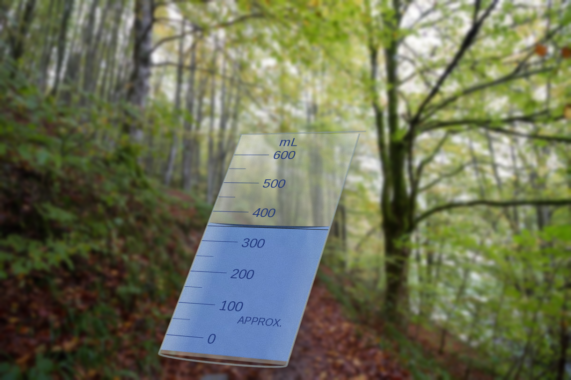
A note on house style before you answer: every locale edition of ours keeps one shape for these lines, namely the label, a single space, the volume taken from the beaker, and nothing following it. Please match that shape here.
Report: 350 mL
